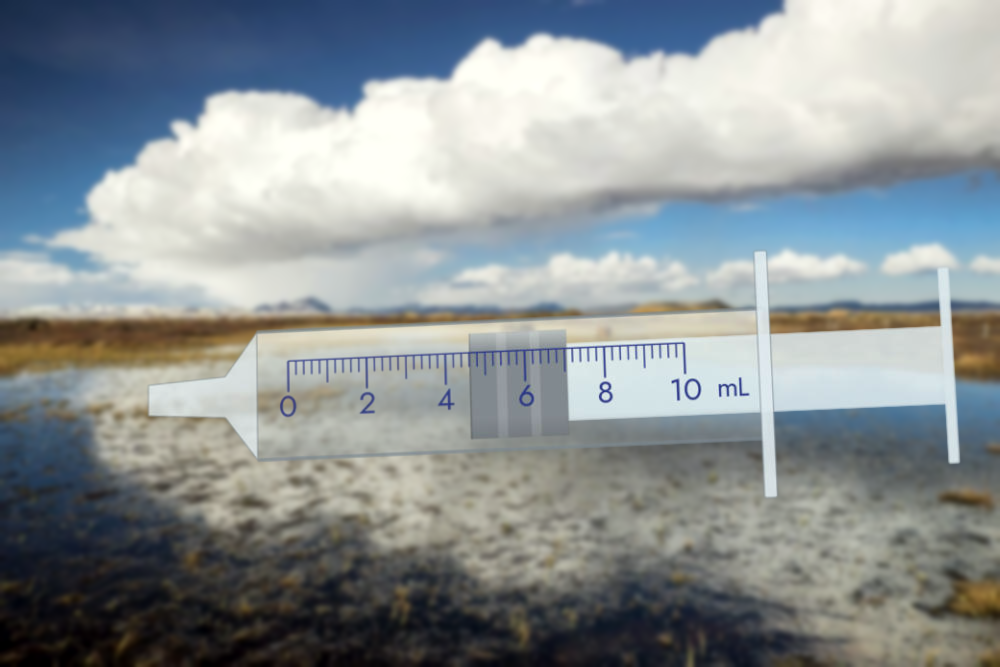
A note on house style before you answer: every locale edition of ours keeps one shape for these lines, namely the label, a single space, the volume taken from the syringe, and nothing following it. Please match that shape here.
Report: 4.6 mL
